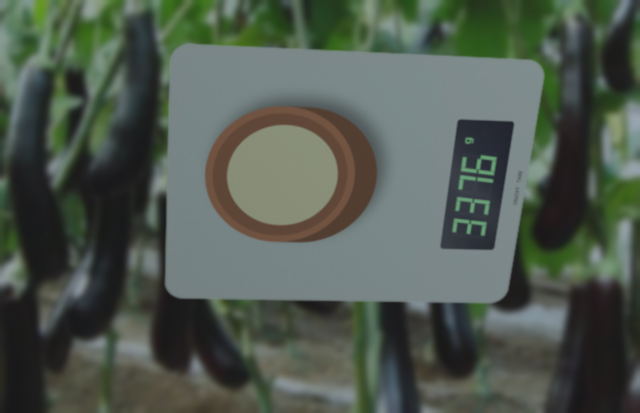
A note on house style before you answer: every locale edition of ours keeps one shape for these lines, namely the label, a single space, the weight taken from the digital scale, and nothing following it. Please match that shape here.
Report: 3376 g
